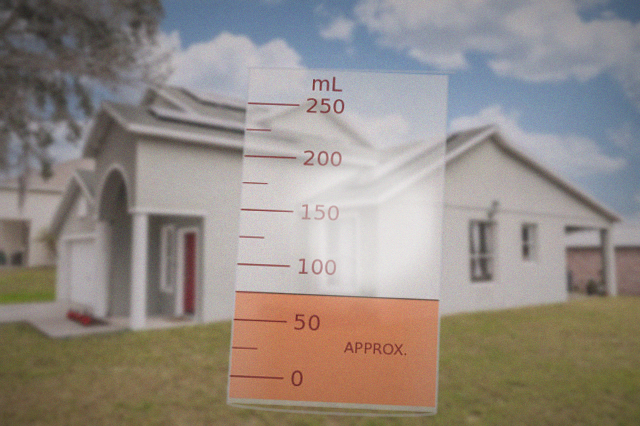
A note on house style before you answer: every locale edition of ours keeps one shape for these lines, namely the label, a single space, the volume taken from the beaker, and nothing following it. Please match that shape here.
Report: 75 mL
